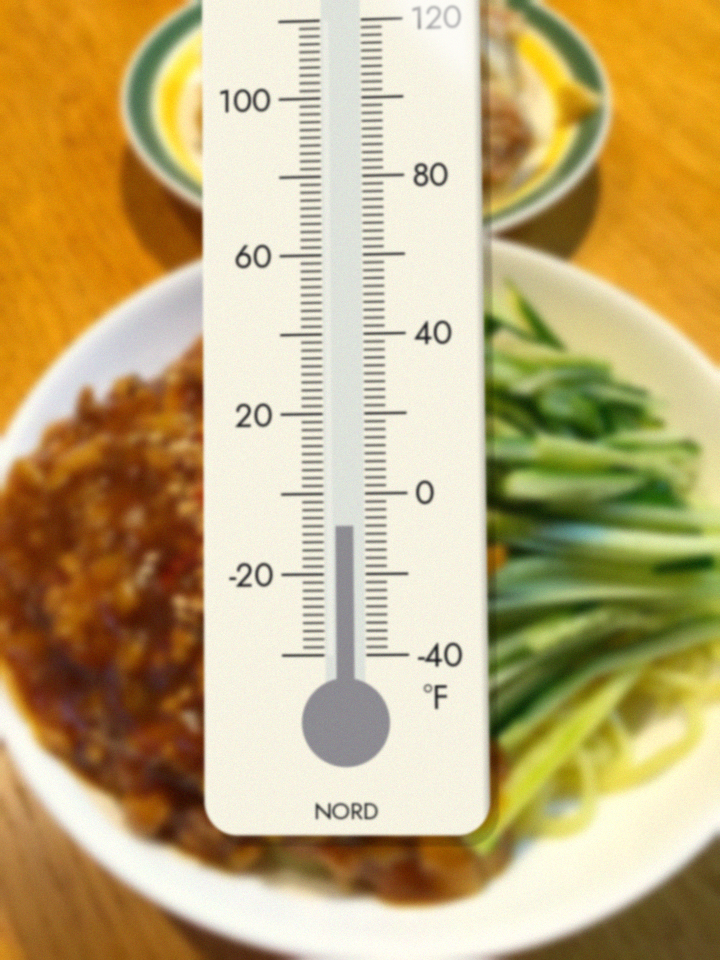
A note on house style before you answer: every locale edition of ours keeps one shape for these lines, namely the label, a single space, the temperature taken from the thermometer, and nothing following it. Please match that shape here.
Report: -8 °F
